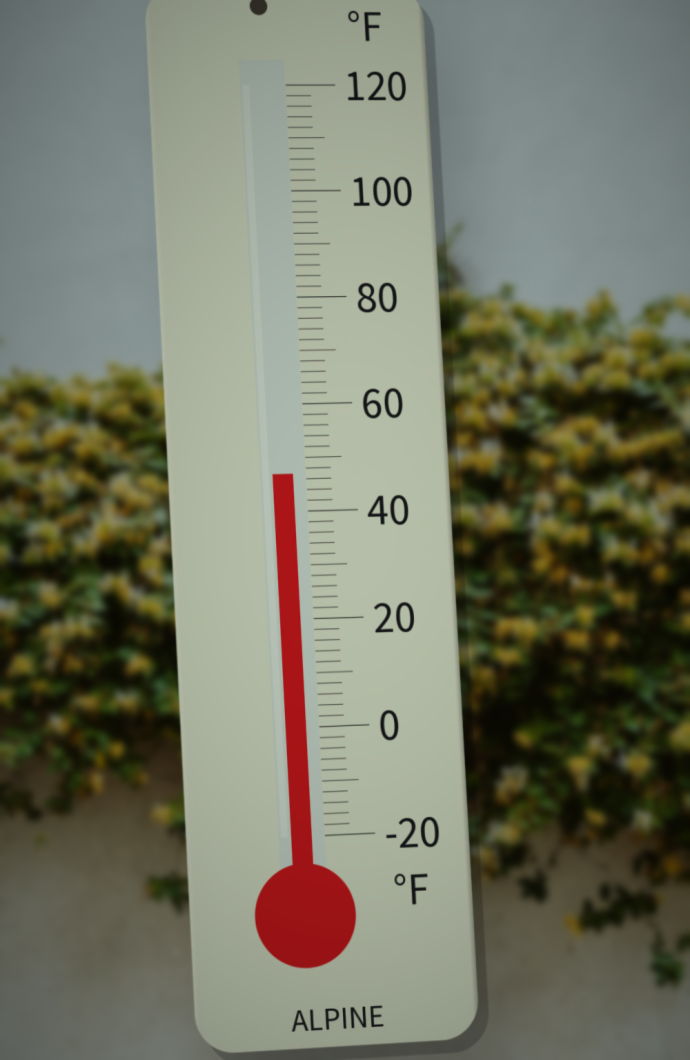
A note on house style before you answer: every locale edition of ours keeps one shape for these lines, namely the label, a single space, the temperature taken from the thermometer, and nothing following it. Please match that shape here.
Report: 47 °F
